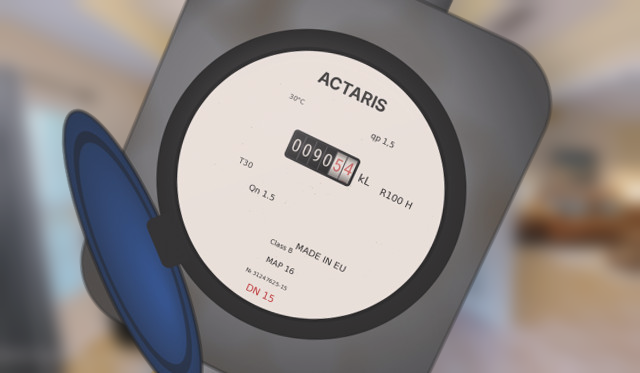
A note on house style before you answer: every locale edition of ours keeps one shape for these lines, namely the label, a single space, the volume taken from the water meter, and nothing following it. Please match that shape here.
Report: 90.54 kL
